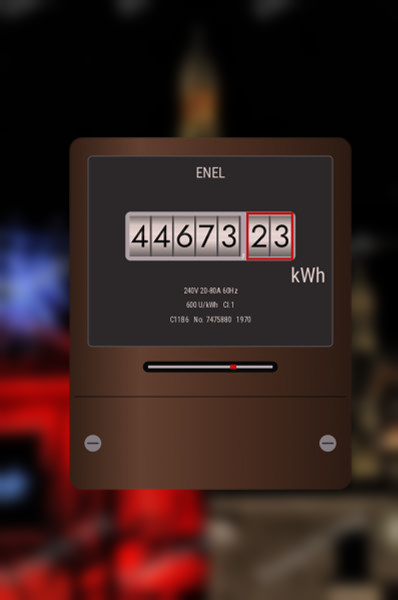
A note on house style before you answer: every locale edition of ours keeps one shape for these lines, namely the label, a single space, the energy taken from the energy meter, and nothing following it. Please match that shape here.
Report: 44673.23 kWh
